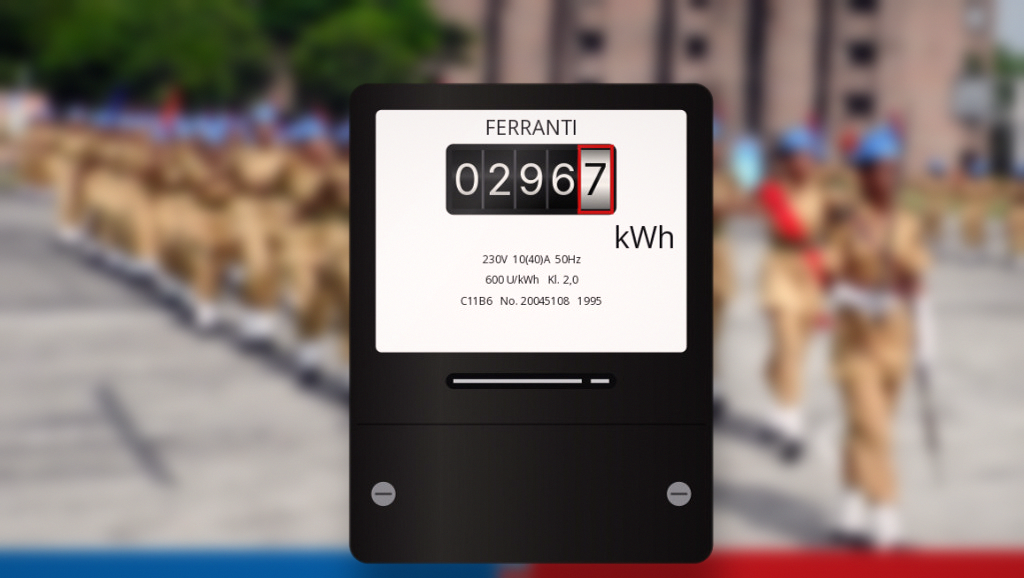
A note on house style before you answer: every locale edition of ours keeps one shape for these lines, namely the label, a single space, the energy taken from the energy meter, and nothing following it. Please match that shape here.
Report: 296.7 kWh
